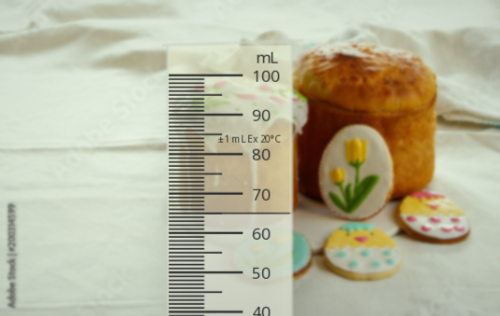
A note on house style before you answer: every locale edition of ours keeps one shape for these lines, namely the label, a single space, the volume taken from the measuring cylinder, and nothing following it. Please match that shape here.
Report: 65 mL
